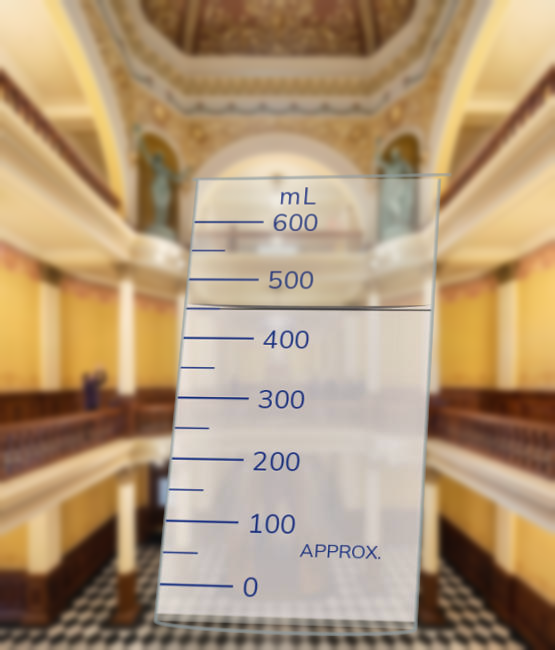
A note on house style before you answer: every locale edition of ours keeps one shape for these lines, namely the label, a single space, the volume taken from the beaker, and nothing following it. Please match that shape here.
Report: 450 mL
